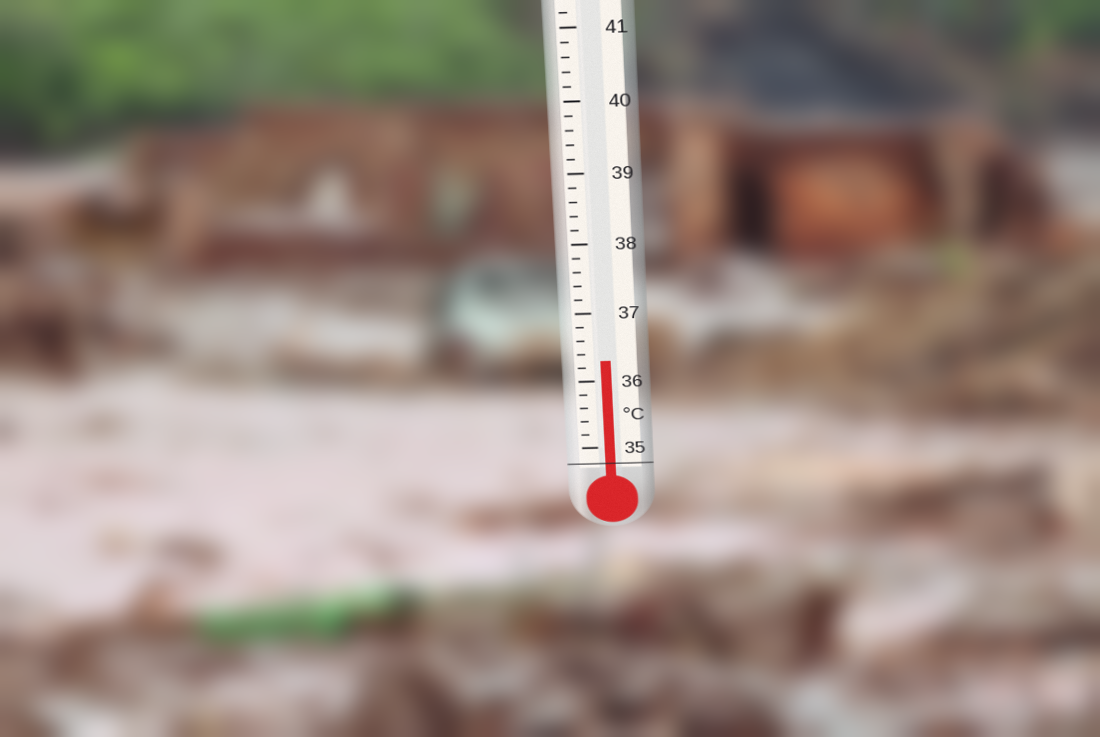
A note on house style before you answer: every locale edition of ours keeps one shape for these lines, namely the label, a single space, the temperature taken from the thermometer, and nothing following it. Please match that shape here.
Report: 36.3 °C
